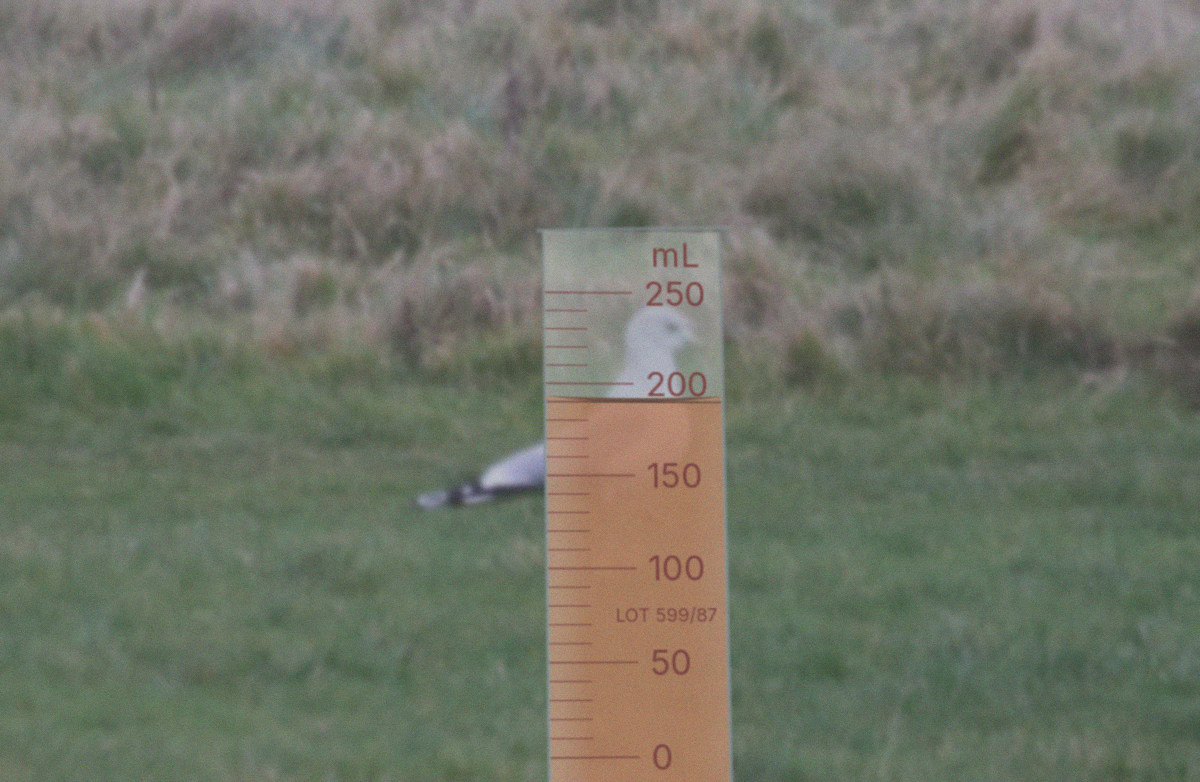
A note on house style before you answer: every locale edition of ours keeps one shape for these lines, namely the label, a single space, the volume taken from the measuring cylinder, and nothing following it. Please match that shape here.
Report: 190 mL
